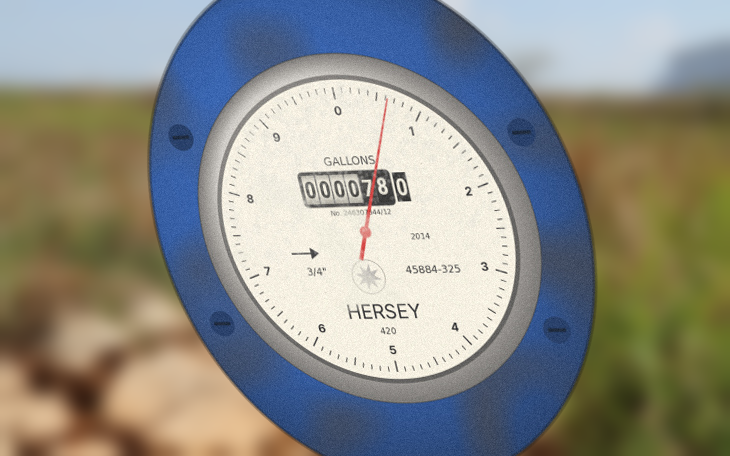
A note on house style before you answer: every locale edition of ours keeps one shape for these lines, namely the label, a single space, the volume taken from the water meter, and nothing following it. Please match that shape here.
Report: 780.6 gal
